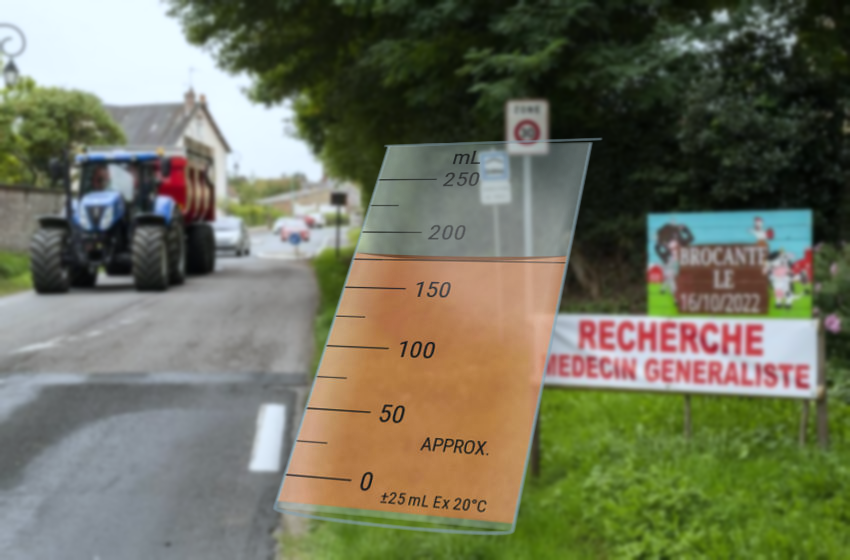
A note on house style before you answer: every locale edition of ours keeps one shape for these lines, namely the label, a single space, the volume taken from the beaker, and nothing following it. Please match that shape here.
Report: 175 mL
